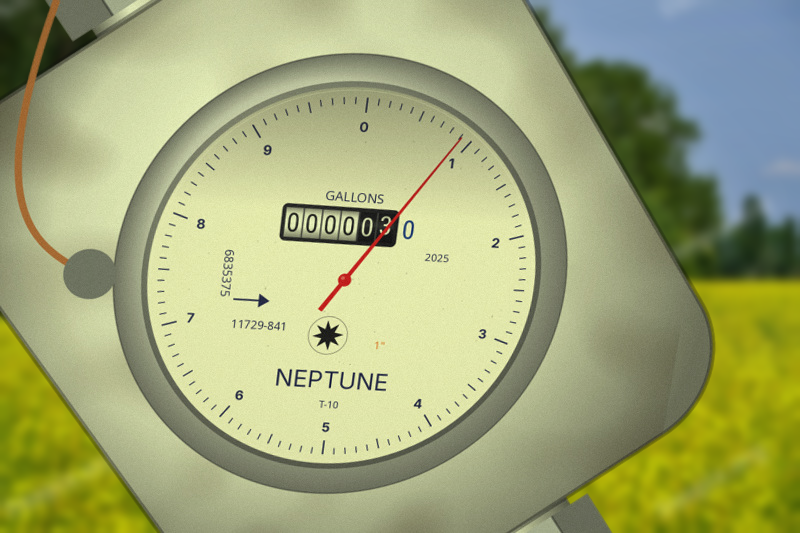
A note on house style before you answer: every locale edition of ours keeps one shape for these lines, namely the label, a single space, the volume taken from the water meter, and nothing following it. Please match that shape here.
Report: 30.9 gal
